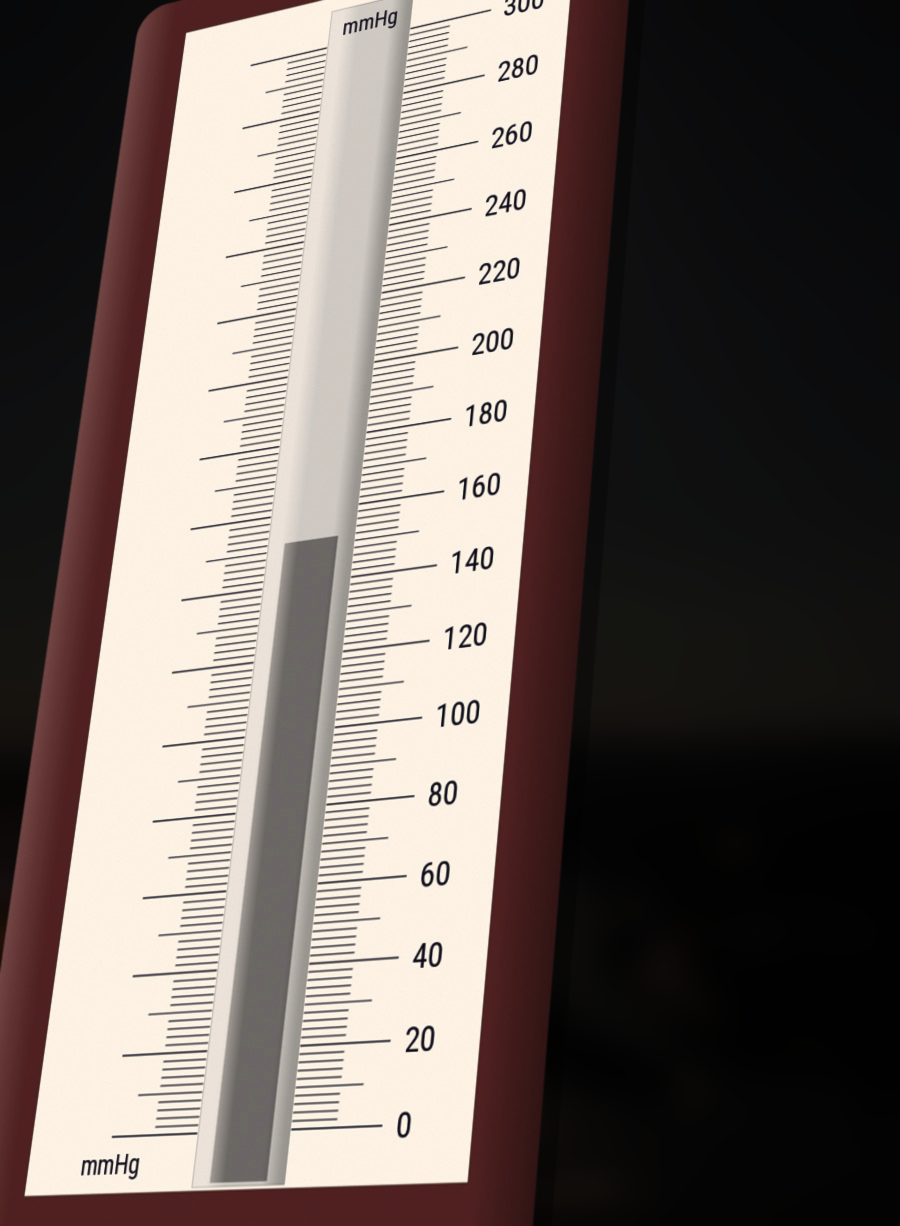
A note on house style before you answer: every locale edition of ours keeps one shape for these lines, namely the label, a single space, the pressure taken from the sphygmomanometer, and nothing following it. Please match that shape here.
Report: 152 mmHg
